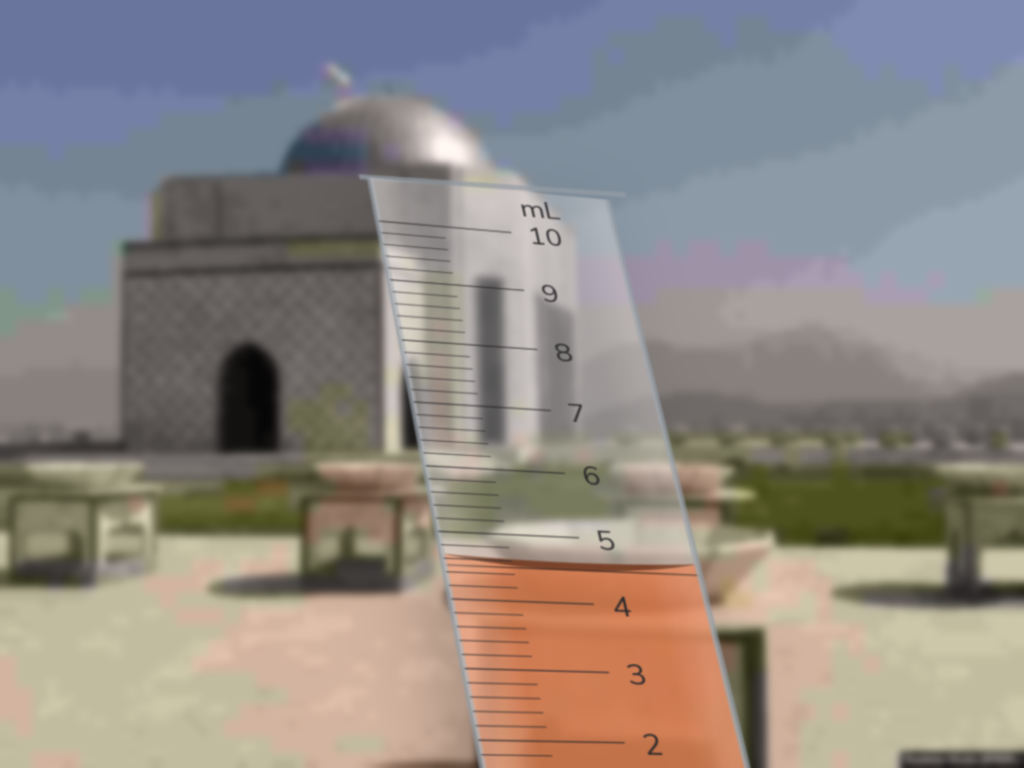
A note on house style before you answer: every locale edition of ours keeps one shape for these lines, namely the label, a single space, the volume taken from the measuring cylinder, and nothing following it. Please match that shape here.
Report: 4.5 mL
